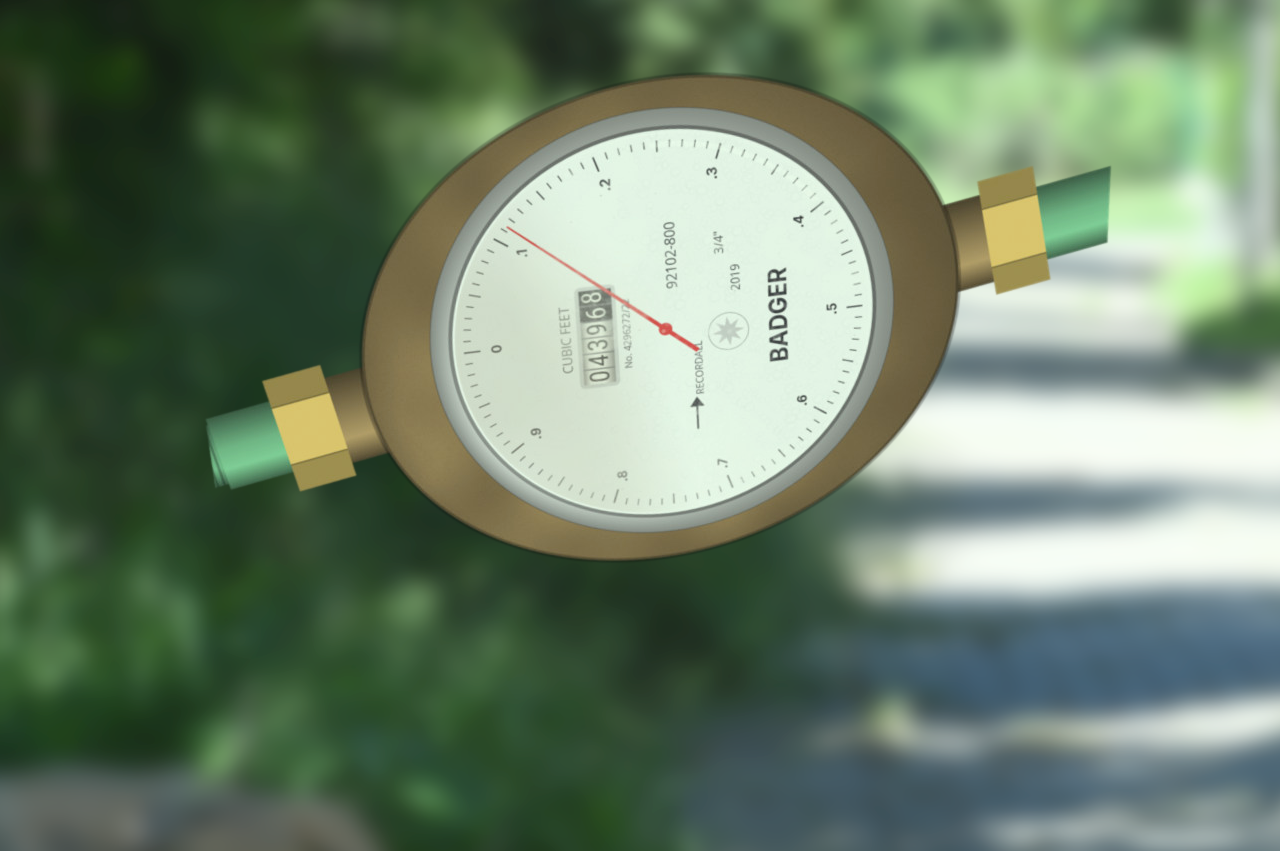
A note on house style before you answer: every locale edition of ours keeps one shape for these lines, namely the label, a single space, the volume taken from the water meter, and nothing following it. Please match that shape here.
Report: 43968.11 ft³
